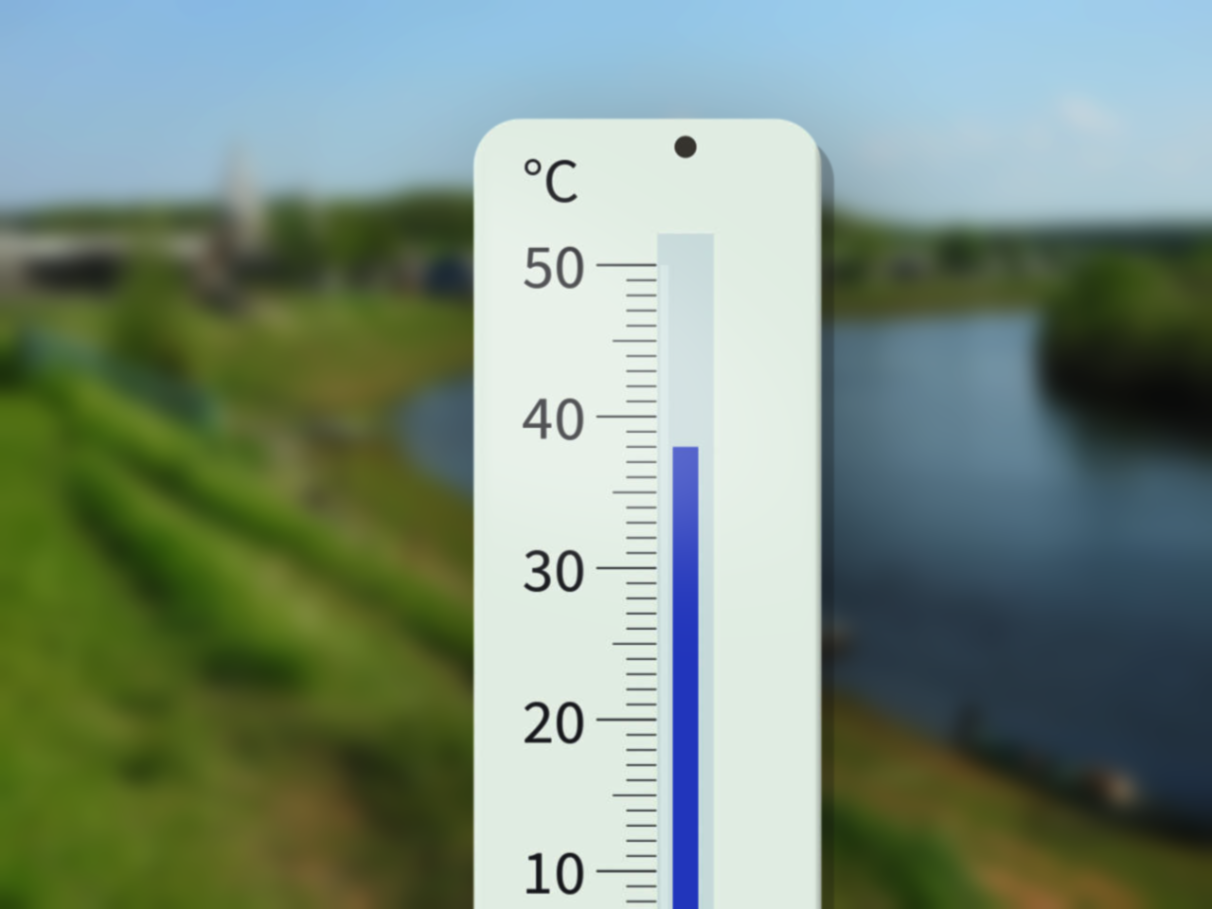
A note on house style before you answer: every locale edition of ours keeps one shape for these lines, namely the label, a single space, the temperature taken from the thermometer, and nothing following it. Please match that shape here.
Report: 38 °C
